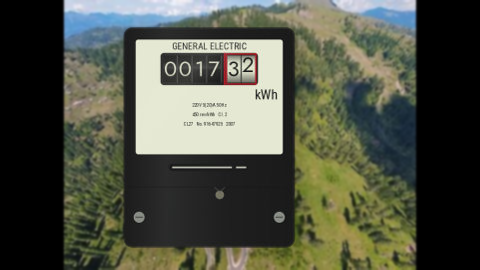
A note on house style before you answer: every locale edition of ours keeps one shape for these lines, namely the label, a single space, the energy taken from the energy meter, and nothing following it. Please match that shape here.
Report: 17.32 kWh
